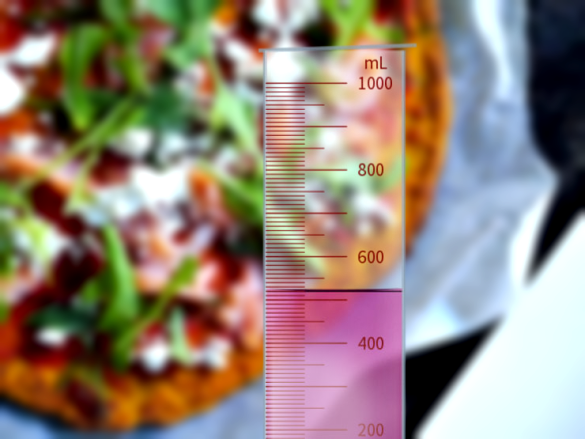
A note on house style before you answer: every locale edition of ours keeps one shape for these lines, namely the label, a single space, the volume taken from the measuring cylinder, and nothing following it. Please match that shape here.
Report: 520 mL
